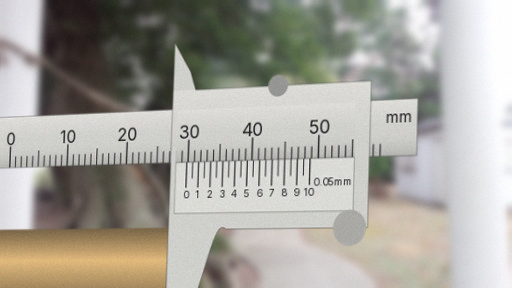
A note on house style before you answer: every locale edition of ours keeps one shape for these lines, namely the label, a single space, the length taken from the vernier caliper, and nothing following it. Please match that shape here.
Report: 29.8 mm
